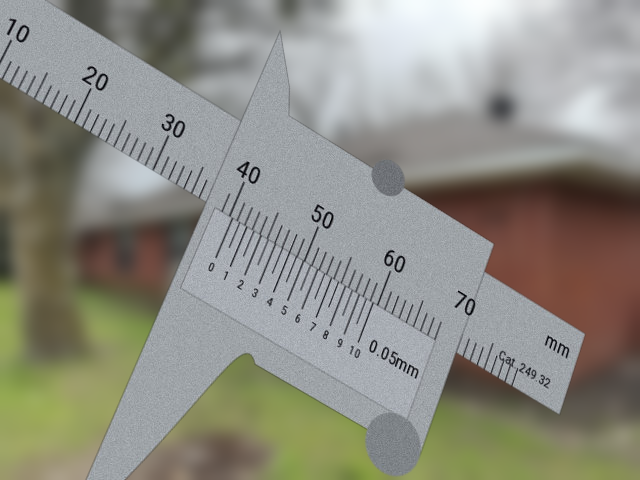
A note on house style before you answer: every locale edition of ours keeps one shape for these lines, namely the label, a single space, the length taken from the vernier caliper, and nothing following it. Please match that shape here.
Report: 40.4 mm
